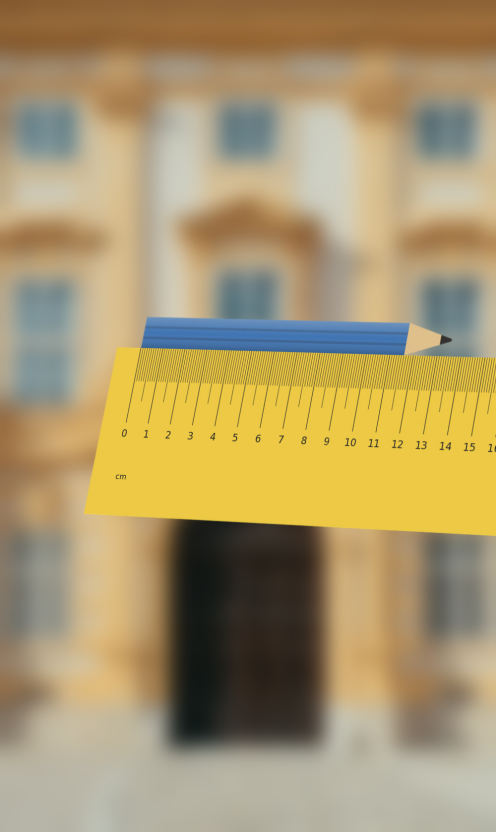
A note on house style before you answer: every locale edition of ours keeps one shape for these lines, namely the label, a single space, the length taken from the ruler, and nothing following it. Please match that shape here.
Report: 13.5 cm
